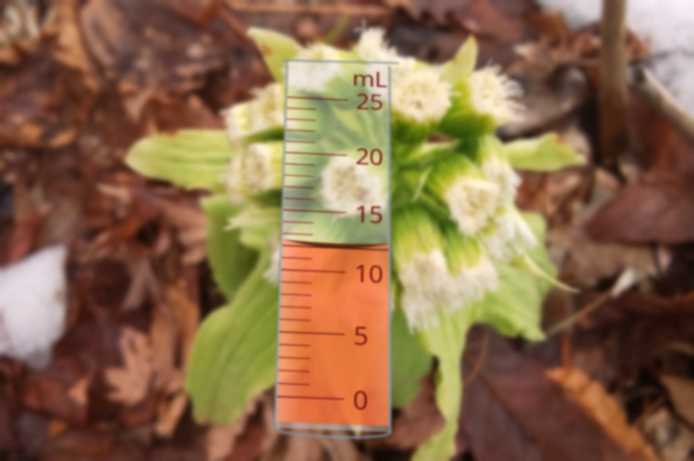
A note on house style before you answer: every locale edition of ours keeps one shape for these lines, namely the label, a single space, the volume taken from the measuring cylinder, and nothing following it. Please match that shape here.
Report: 12 mL
